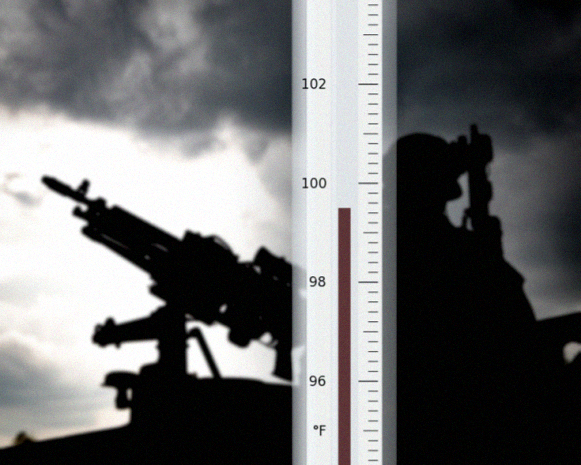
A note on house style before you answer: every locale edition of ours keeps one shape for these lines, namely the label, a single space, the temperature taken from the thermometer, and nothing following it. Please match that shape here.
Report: 99.5 °F
